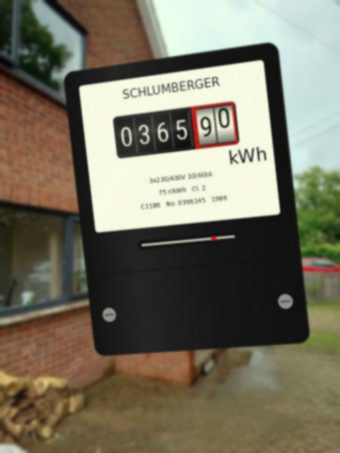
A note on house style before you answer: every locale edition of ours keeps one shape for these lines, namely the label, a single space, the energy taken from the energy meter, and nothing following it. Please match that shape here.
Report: 365.90 kWh
